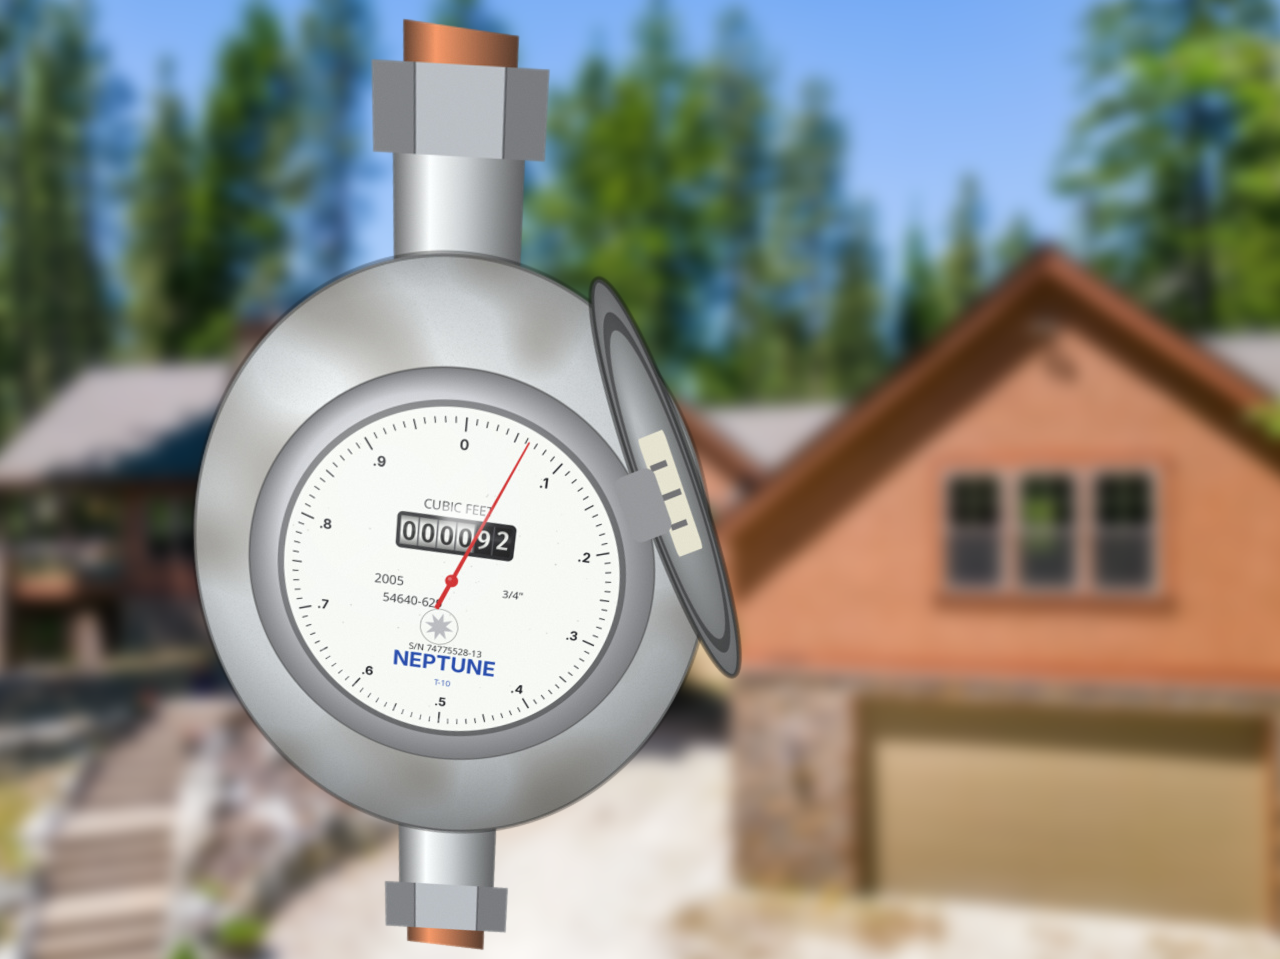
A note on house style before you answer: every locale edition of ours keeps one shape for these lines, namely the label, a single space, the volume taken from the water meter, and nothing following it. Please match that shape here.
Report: 92.06 ft³
